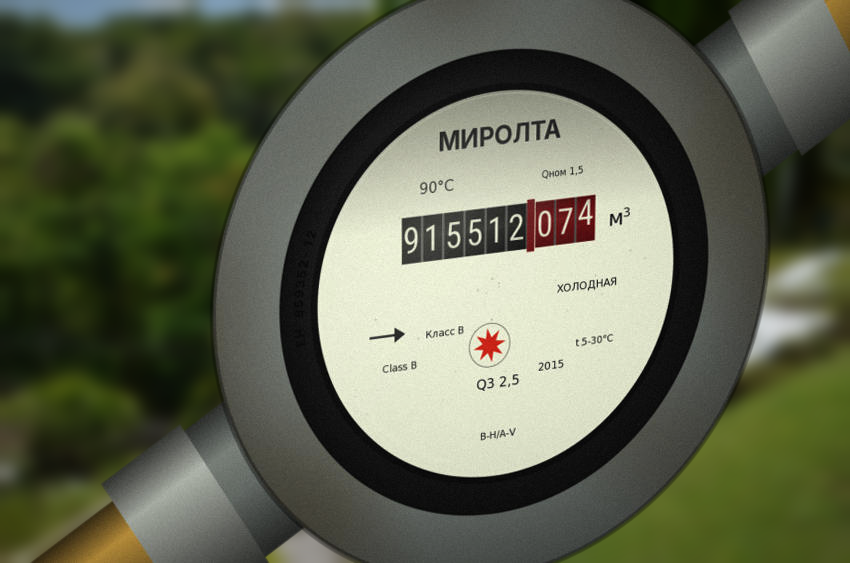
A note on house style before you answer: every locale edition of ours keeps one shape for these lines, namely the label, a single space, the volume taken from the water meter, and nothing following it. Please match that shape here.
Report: 915512.074 m³
